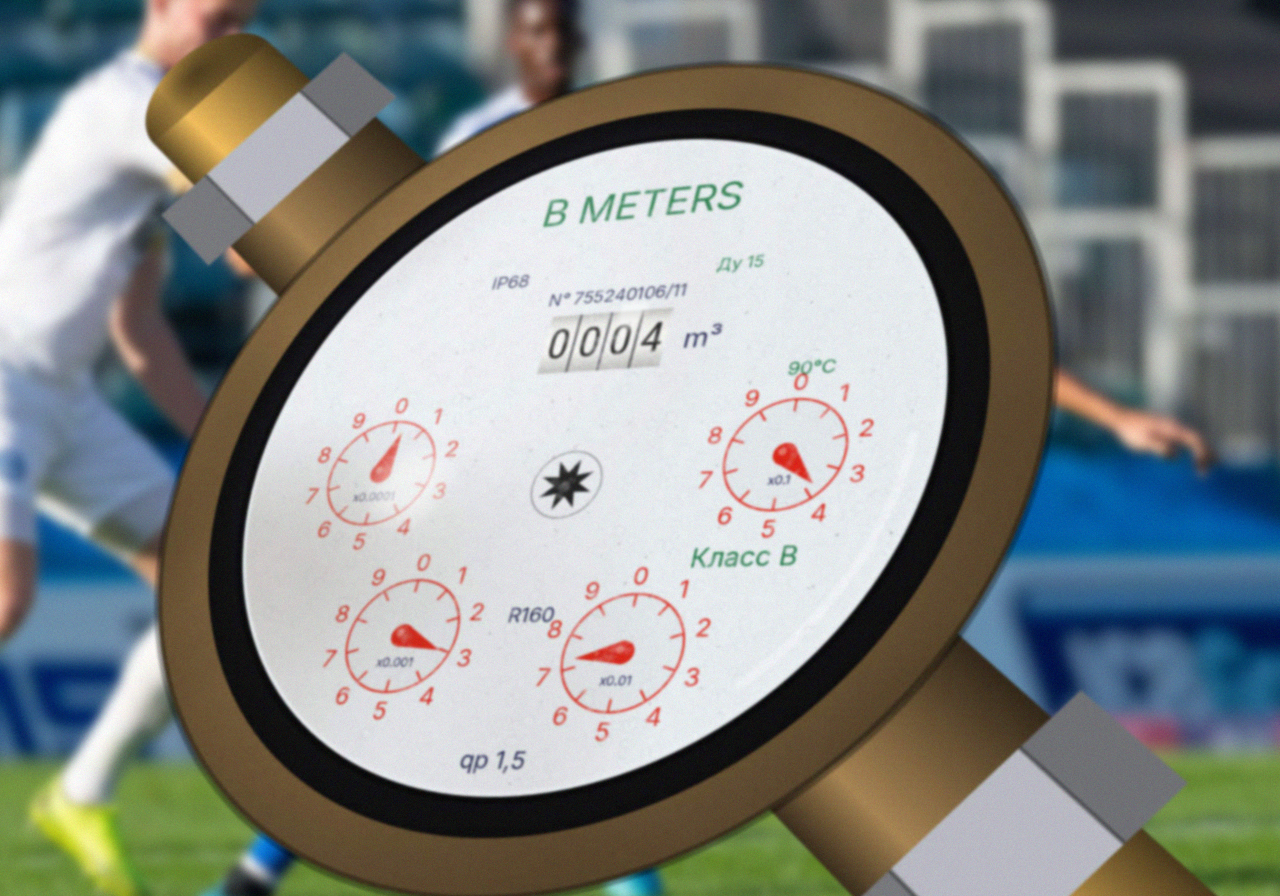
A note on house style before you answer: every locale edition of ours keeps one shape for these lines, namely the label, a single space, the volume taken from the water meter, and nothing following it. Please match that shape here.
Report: 4.3730 m³
